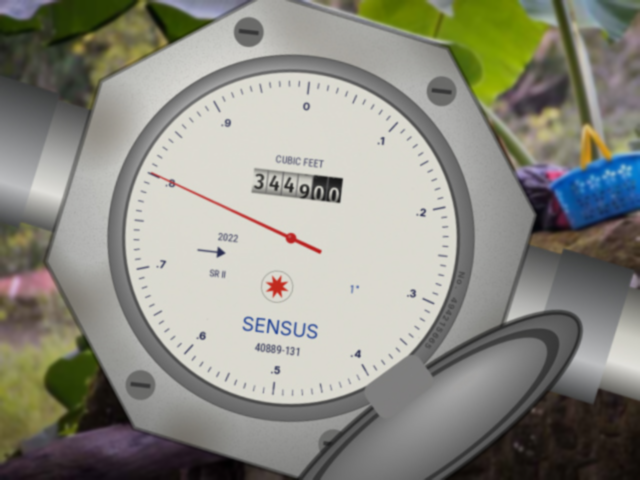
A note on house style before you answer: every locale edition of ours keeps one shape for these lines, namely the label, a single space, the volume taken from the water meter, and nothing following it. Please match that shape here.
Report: 344899.80 ft³
